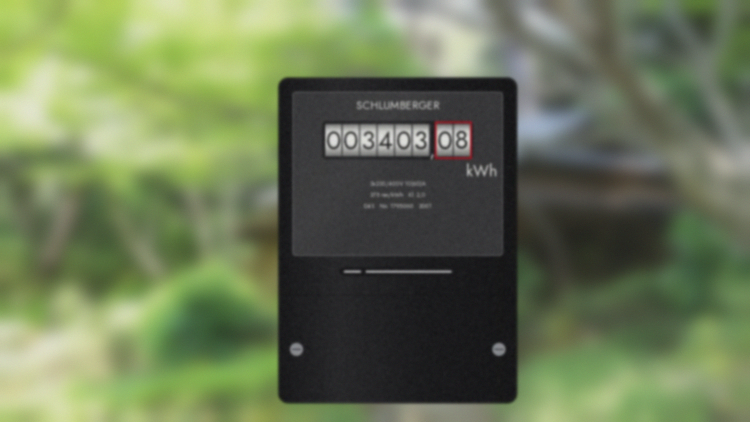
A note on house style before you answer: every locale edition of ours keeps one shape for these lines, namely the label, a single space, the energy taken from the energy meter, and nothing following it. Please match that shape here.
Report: 3403.08 kWh
